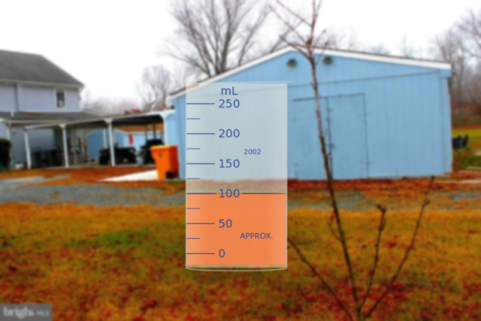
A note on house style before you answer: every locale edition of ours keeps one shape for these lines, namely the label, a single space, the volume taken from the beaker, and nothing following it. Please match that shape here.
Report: 100 mL
